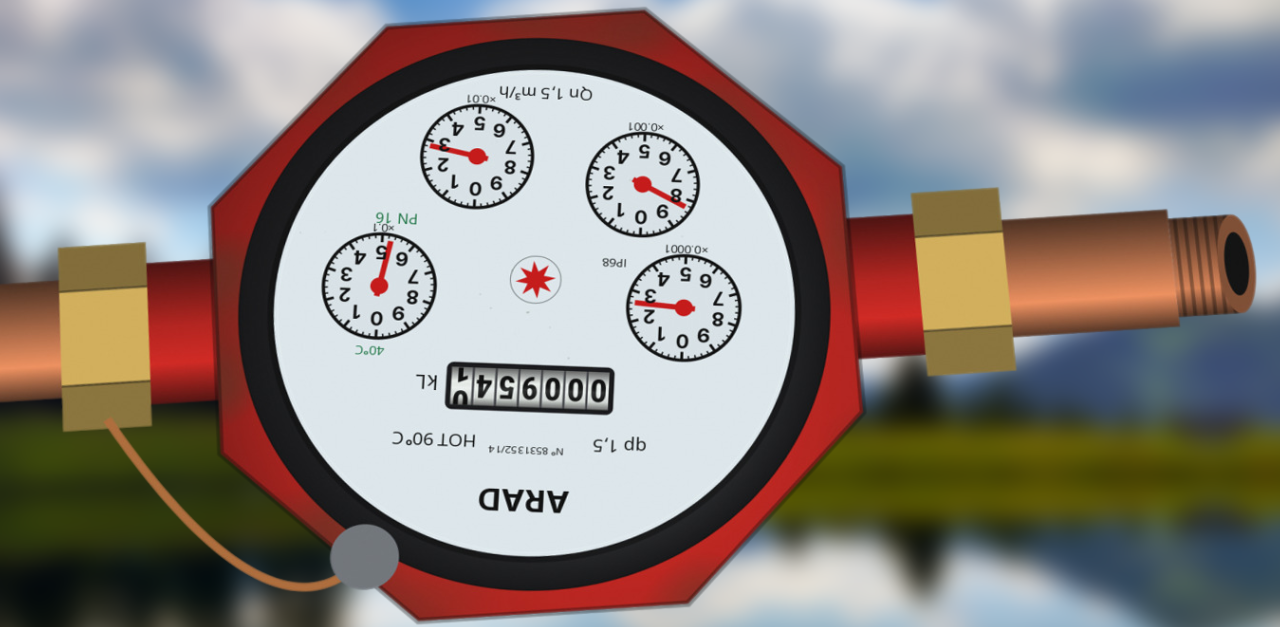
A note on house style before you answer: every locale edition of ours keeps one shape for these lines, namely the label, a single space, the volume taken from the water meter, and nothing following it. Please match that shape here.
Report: 9540.5282 kL
